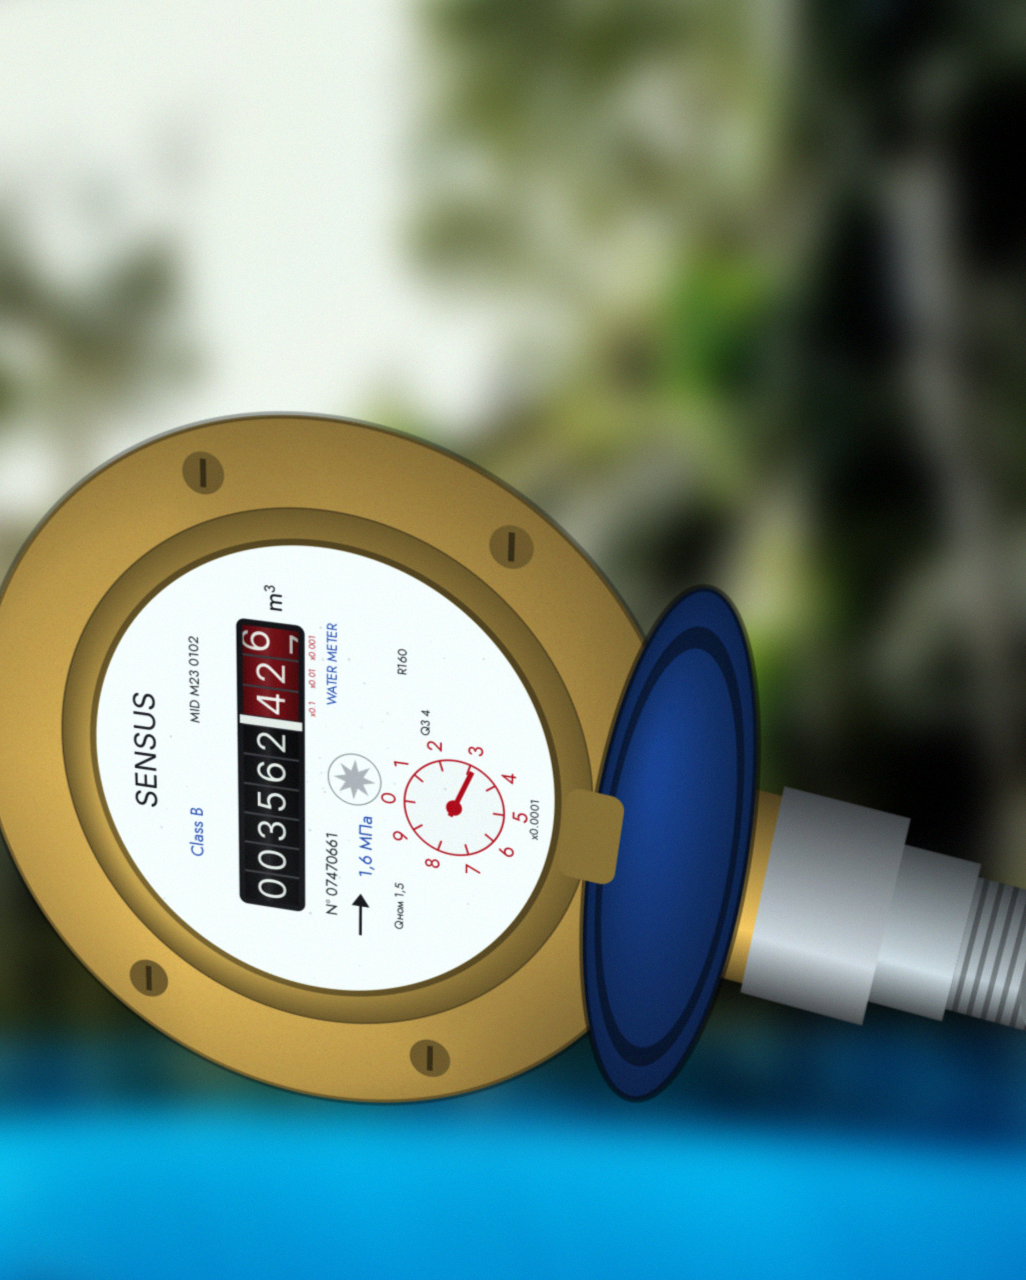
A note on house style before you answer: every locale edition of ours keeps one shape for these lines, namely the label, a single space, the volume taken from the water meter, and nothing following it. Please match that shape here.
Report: 3562.4263 m³
